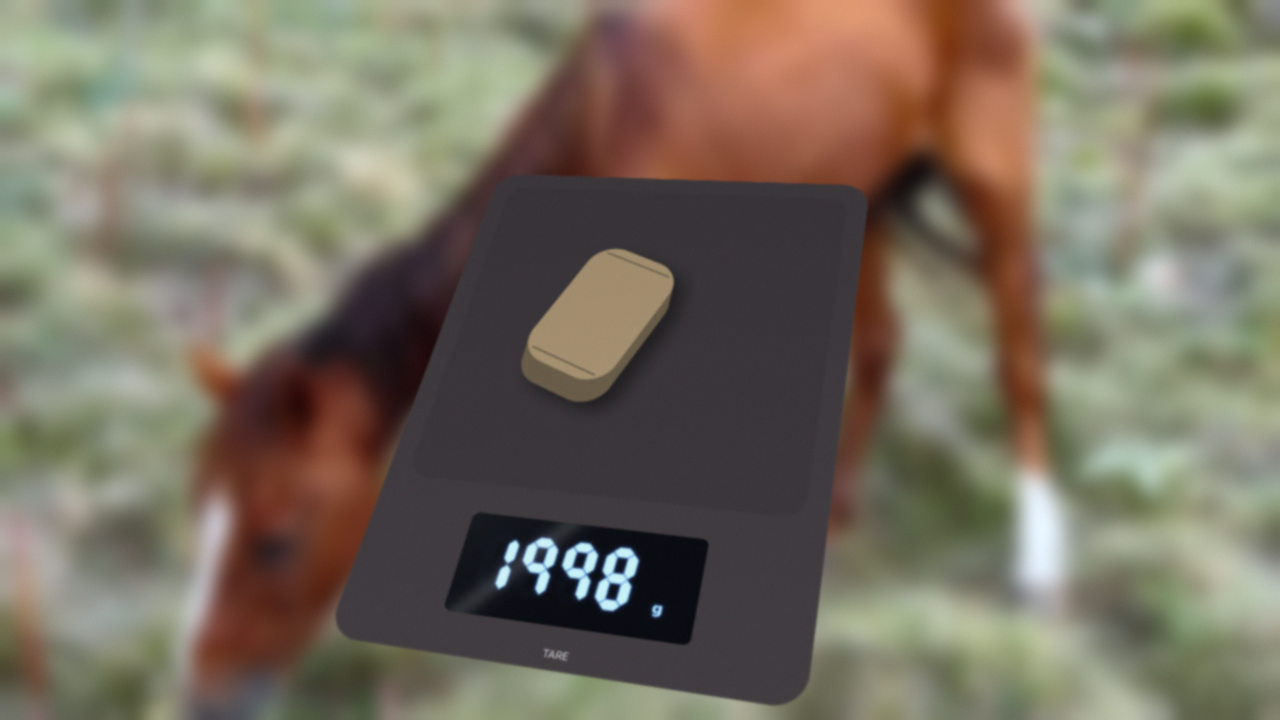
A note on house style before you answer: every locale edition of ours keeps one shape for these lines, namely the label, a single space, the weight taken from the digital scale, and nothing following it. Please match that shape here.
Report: 1998 g
